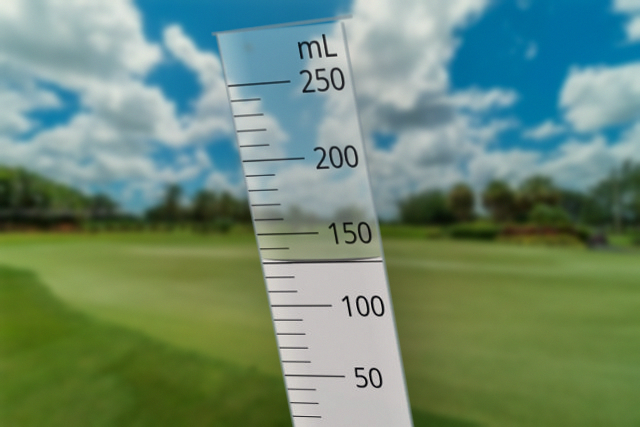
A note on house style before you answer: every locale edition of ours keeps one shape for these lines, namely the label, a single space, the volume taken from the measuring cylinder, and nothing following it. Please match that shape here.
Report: 130 mL
